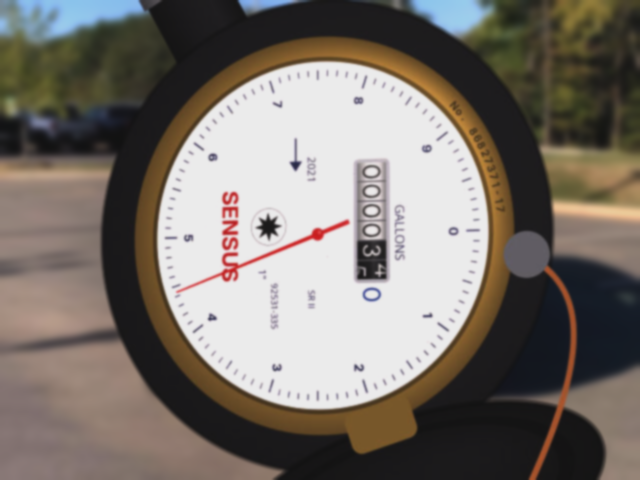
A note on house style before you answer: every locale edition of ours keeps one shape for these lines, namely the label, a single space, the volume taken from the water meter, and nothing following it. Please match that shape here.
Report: 344.4 gal
